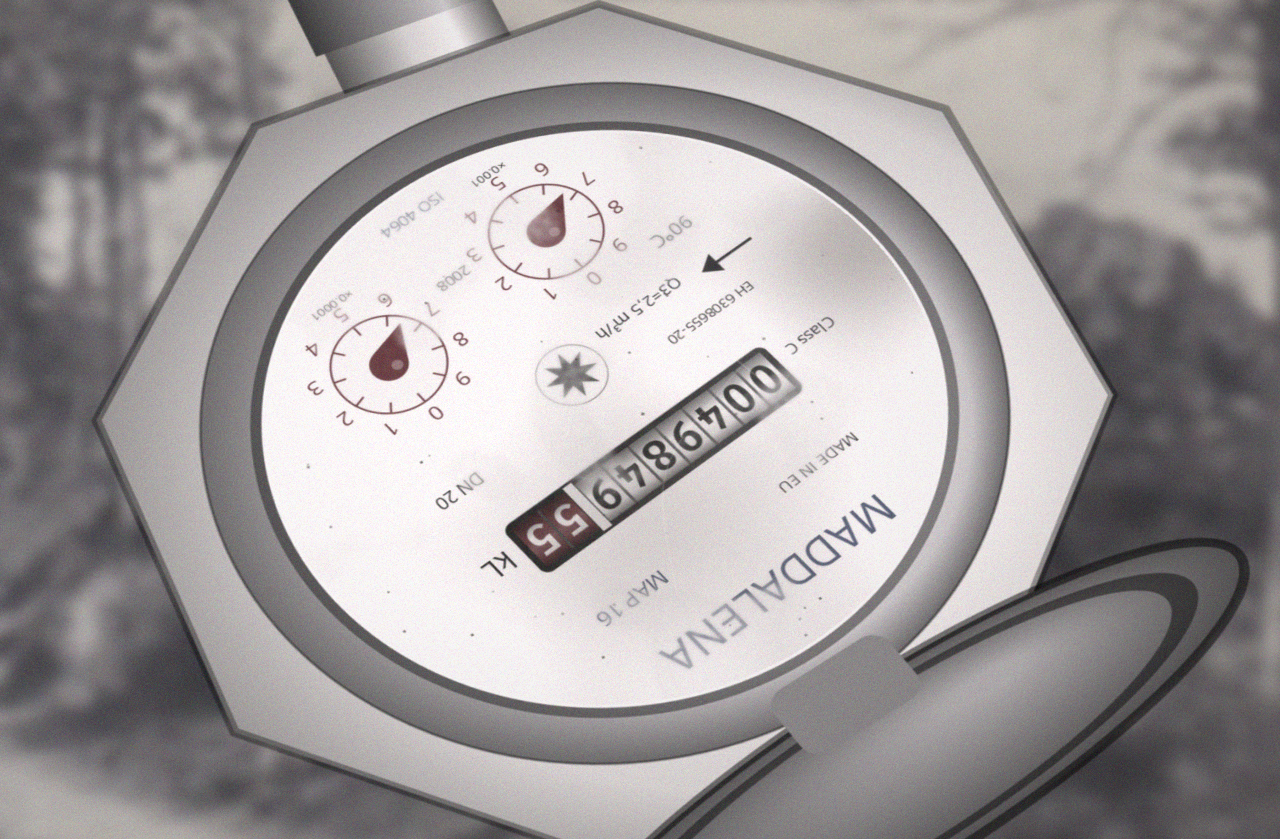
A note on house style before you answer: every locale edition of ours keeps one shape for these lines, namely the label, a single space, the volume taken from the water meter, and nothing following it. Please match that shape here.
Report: 49849.5566 kL
